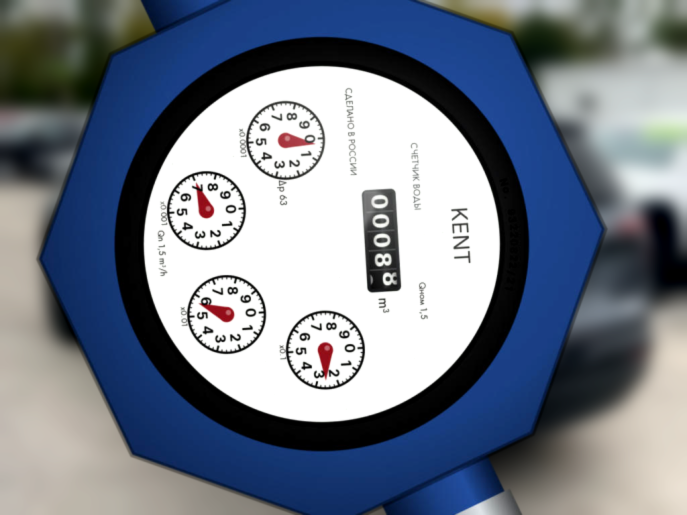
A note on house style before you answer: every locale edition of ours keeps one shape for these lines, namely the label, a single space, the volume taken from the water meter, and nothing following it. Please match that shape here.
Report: 88.2570 m³
